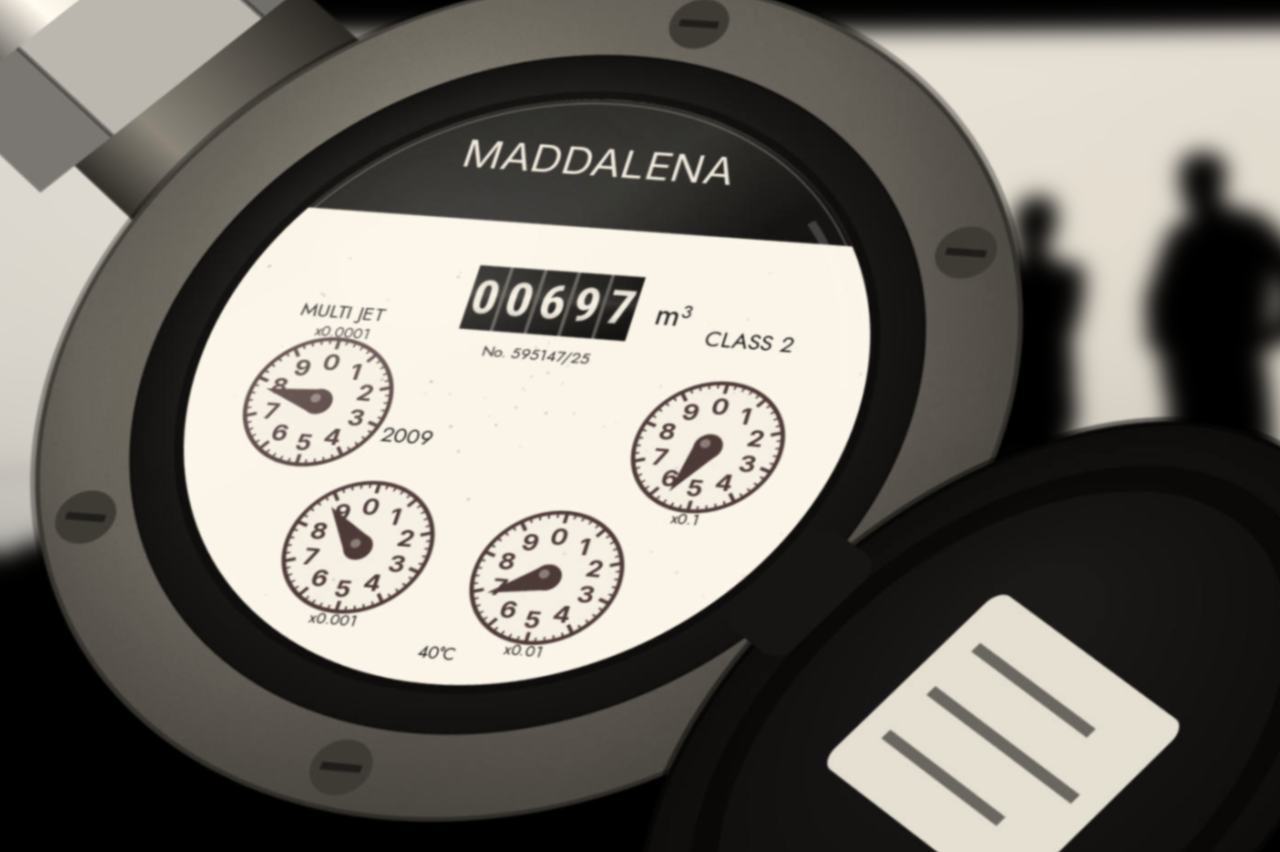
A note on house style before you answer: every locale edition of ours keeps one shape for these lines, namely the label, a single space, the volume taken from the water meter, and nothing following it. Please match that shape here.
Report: 697.5687 m³
